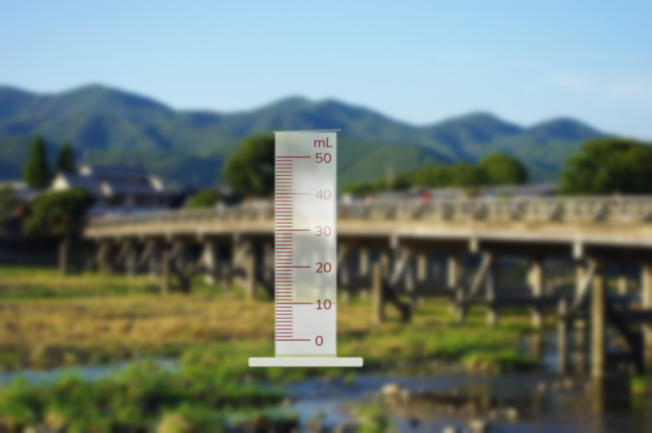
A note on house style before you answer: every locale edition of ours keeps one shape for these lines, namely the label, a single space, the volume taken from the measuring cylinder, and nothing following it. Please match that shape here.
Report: 10 mL
